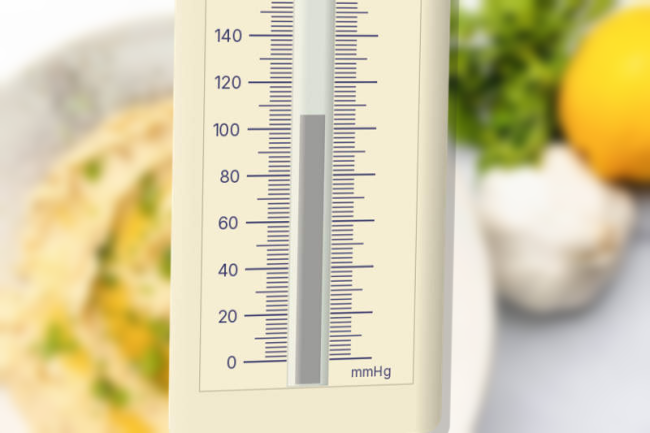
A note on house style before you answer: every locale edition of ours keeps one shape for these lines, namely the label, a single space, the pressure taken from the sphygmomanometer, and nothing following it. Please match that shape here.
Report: 106 mmHg
